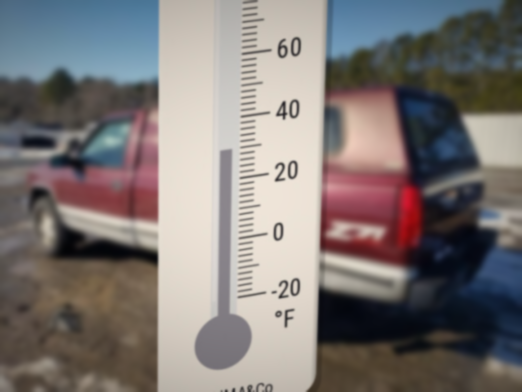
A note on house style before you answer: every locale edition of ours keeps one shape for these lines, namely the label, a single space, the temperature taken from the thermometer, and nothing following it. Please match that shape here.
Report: 30 °F
